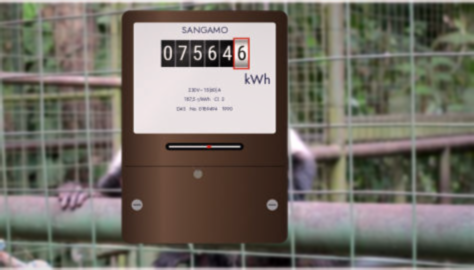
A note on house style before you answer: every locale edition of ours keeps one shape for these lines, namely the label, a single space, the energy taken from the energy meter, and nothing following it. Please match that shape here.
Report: 7564.6 kWh
